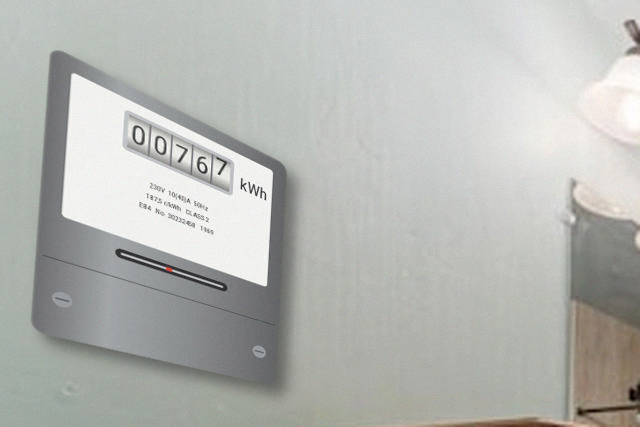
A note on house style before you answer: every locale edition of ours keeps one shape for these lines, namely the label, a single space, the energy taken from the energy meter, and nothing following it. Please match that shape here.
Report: 767 kWh
